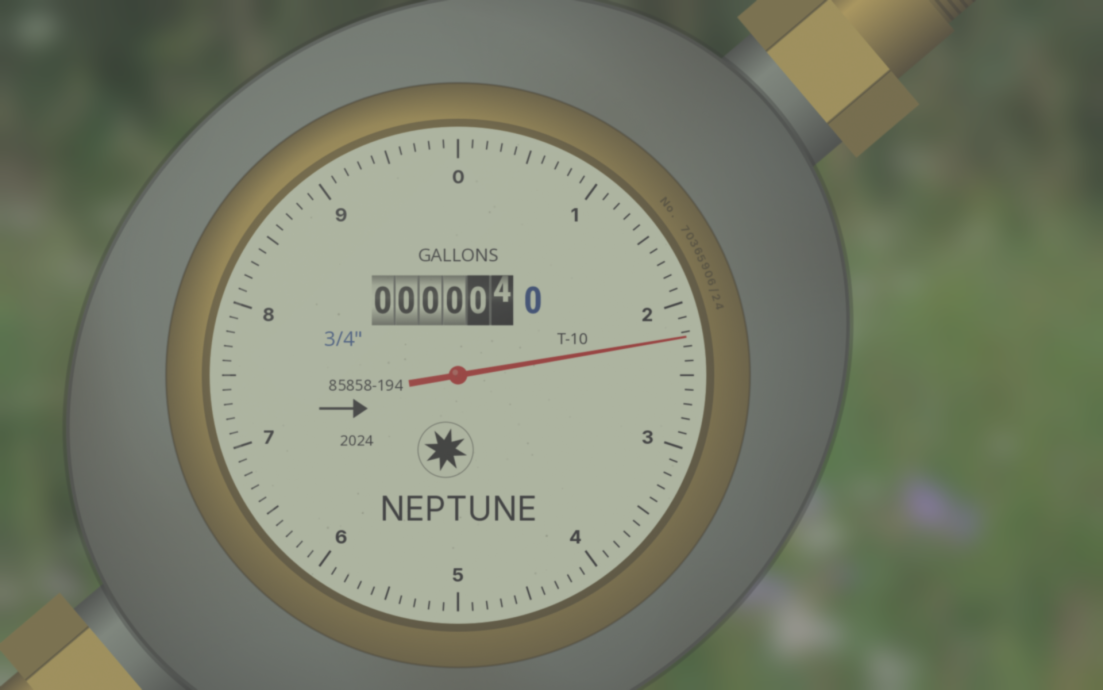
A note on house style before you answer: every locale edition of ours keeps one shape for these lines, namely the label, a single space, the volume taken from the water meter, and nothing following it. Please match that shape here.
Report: 42.2 gal
